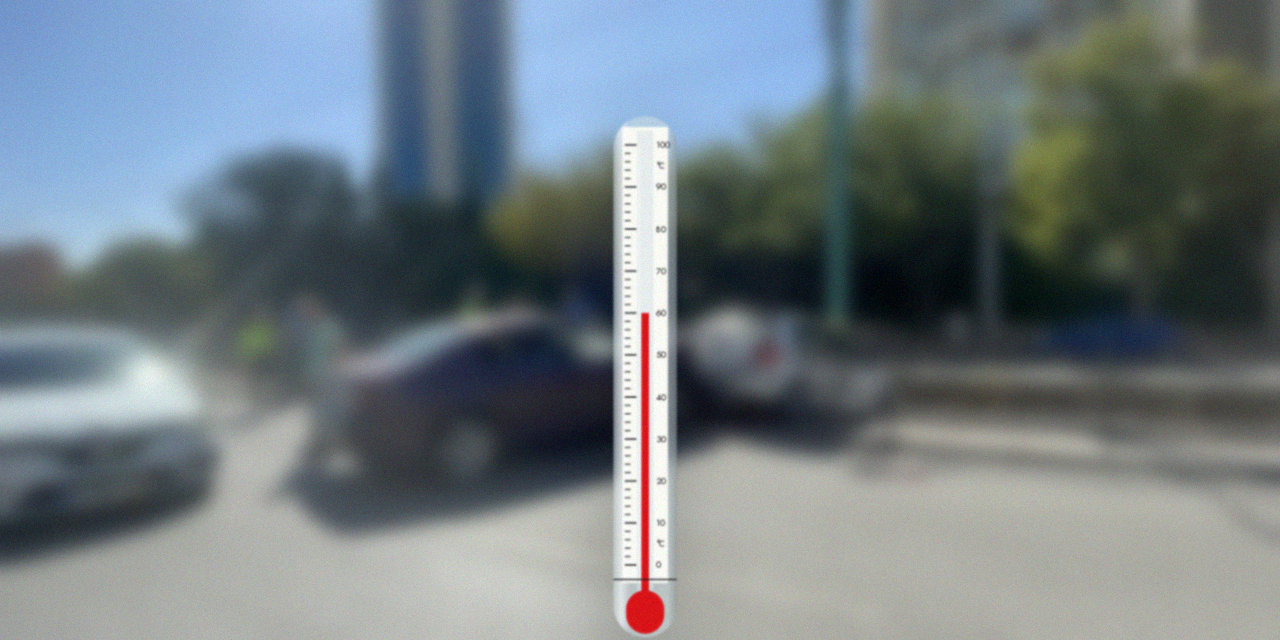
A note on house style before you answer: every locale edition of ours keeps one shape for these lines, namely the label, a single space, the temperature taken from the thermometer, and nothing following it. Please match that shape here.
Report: 60 °C
